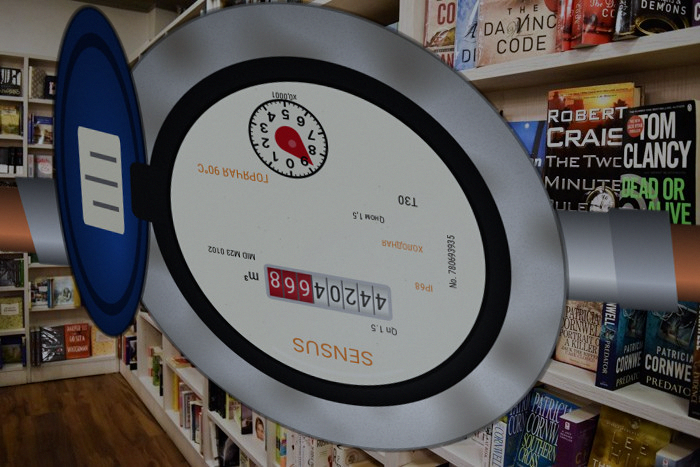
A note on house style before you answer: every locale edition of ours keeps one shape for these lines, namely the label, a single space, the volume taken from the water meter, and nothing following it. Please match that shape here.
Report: 44204.6678 m³
